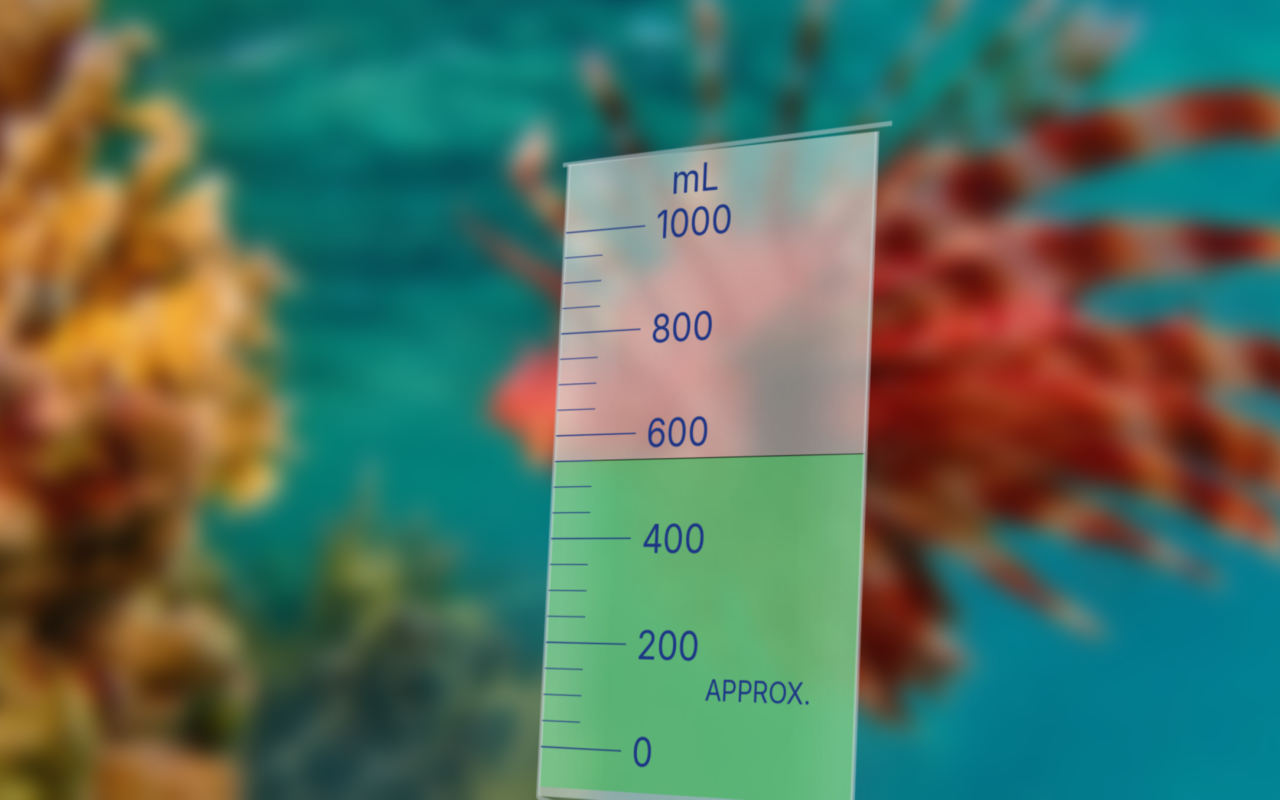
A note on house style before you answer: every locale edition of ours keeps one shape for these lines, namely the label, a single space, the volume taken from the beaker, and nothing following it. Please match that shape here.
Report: 550 mL
